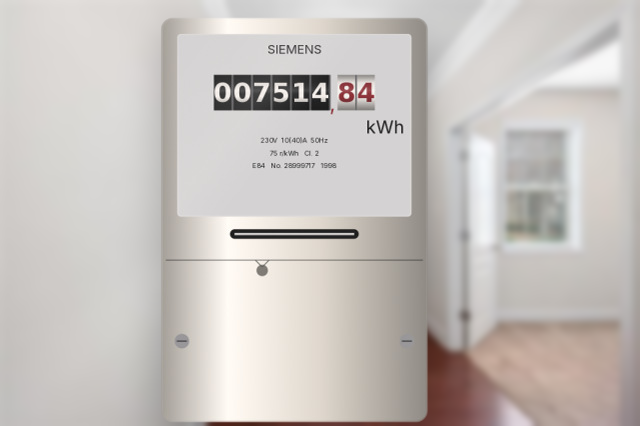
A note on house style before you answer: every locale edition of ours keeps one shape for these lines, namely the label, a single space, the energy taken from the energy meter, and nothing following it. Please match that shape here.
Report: 7514.84 kWh
